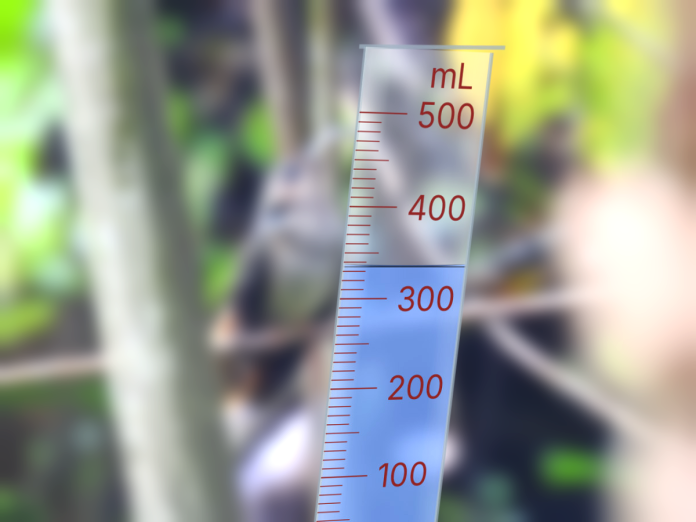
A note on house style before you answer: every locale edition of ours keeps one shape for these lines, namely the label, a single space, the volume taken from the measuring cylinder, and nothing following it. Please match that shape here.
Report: 335 mL
